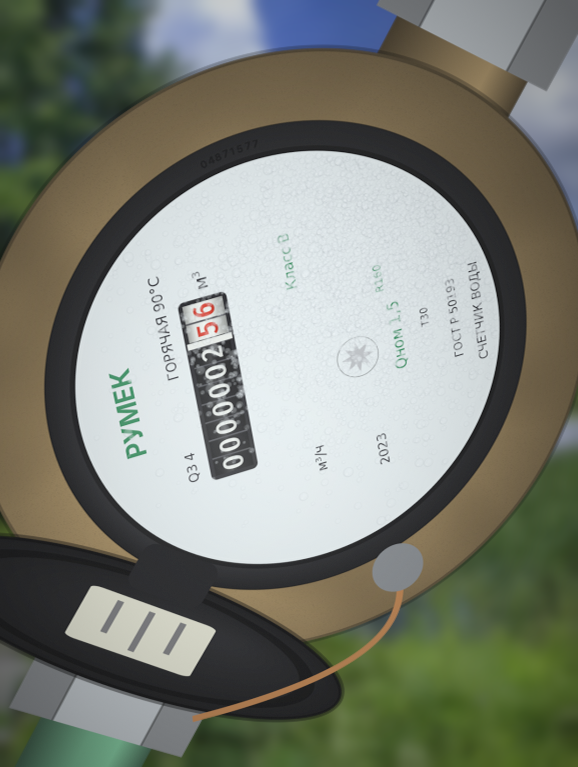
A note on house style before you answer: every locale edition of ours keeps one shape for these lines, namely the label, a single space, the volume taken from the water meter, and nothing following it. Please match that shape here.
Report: 2.56 m³
